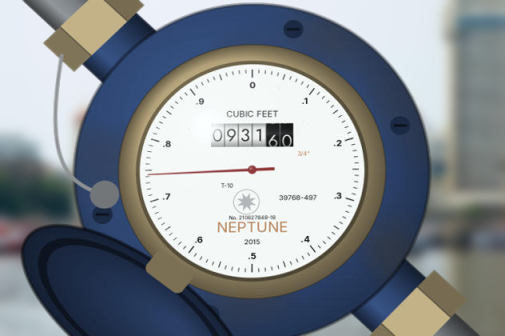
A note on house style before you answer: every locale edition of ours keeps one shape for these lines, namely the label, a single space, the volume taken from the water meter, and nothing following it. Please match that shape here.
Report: 93159.74 ft³
